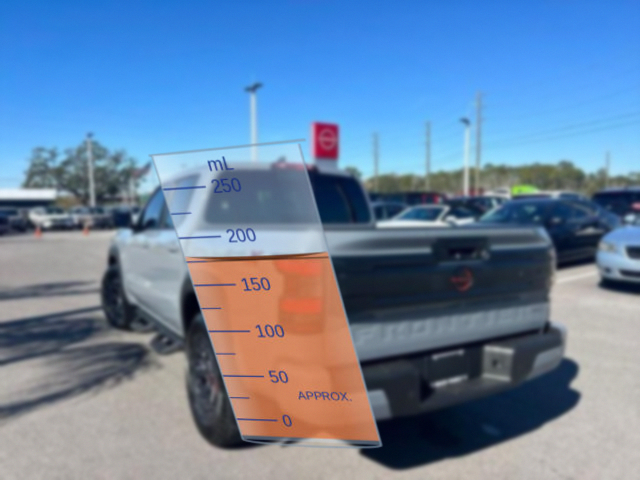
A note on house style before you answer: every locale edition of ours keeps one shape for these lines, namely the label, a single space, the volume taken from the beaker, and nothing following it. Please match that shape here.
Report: 175 mL
